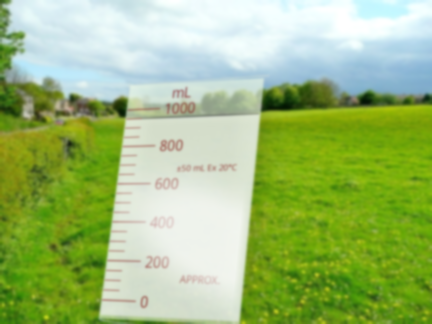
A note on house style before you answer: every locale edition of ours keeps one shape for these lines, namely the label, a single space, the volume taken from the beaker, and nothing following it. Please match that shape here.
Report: 950 mL
